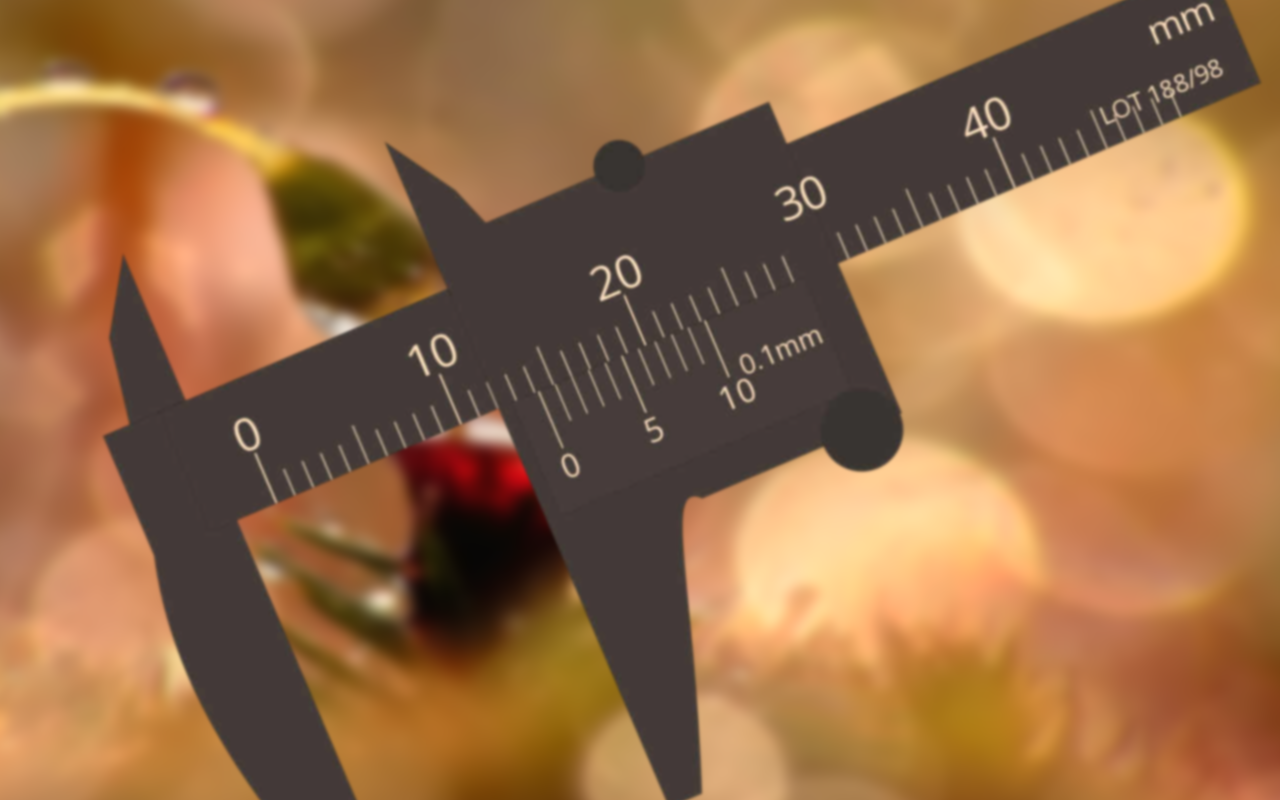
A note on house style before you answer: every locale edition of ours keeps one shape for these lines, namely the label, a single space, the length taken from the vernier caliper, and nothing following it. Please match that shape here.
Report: 14.2 mm
